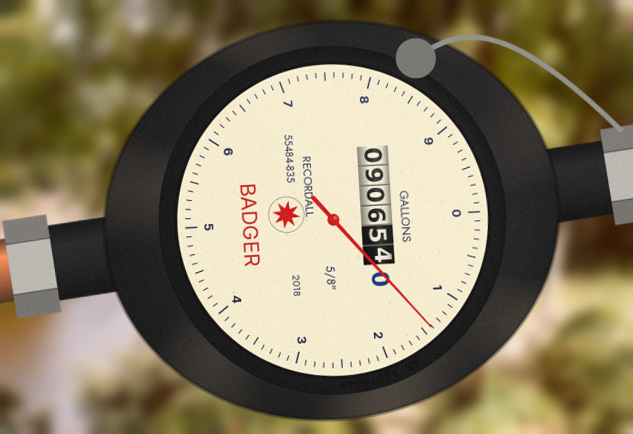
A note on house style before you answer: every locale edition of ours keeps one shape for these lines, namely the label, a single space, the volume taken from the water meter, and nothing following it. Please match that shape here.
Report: 906541.4 gal
